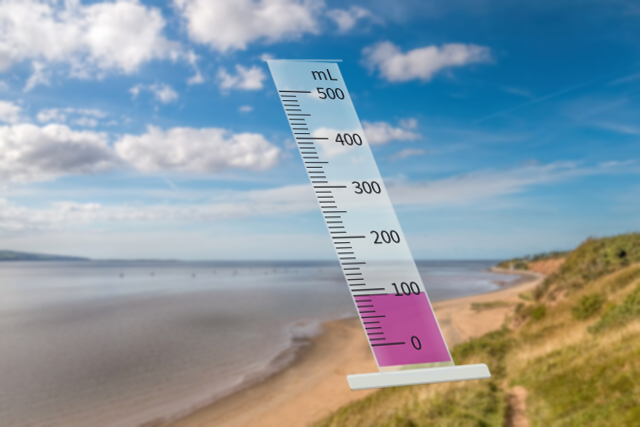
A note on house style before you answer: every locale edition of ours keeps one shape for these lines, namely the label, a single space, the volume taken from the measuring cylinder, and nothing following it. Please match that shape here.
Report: 90 mL
